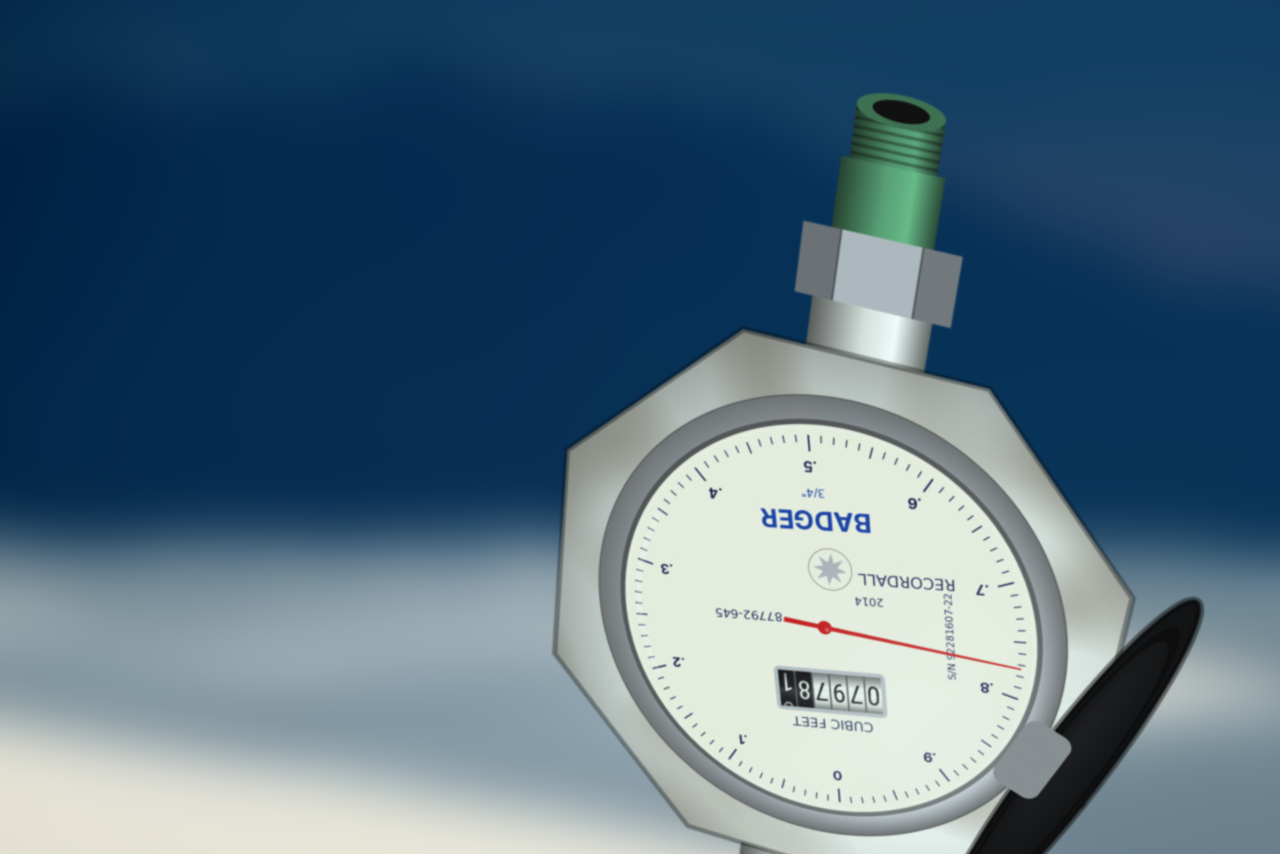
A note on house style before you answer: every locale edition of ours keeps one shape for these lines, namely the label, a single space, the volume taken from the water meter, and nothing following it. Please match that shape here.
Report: 79780.77 ft³
